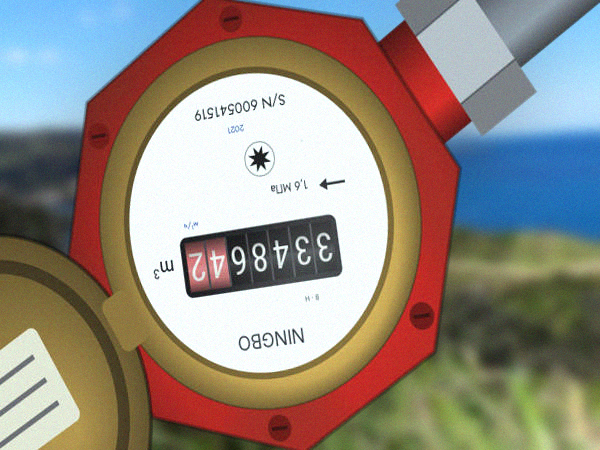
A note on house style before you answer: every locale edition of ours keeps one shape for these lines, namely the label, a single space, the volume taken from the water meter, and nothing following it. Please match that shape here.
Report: 33486.42 m³
